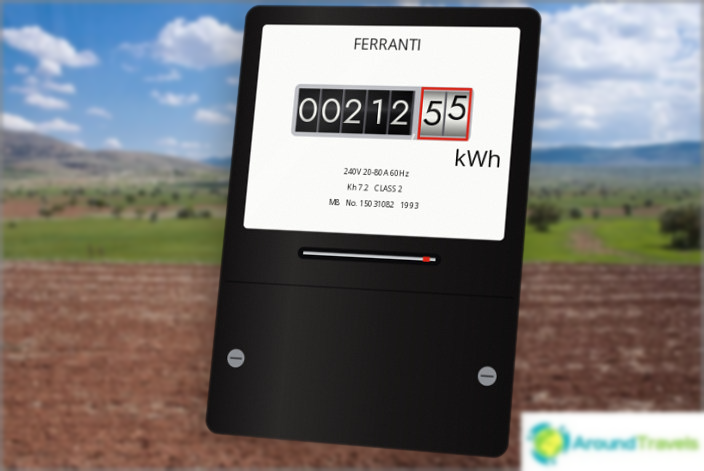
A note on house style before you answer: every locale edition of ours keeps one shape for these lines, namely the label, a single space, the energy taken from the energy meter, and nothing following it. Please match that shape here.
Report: 212.55 kWh
